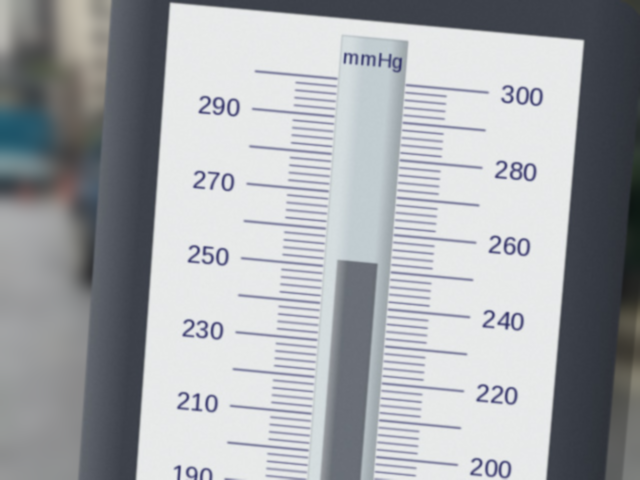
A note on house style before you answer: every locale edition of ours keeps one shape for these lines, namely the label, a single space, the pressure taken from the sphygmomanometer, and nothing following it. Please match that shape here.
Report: 252 mmHg
